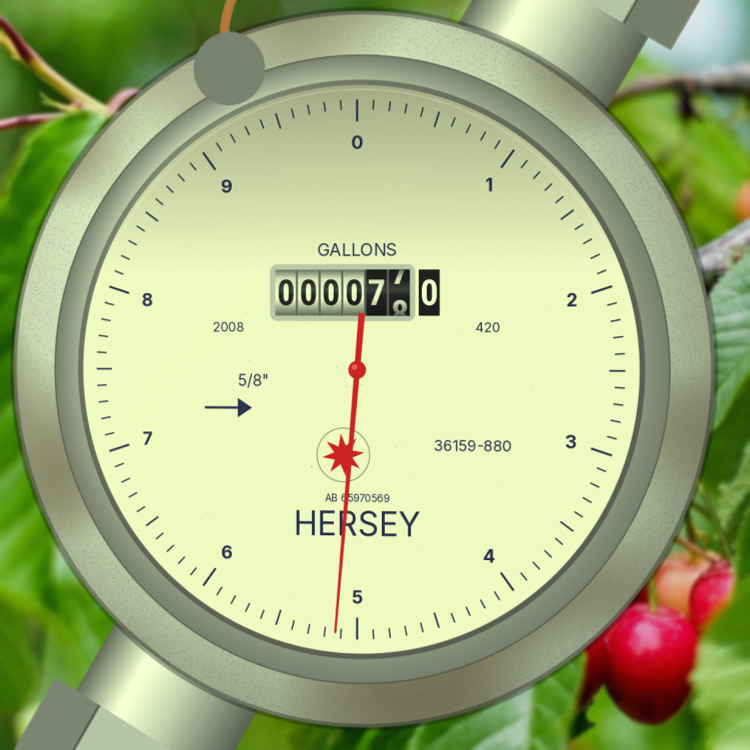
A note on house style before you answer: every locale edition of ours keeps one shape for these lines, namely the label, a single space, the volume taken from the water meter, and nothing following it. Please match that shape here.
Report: 775.1 gal
